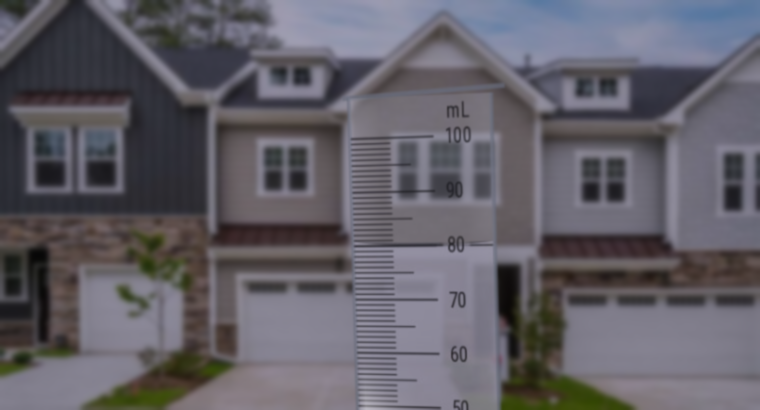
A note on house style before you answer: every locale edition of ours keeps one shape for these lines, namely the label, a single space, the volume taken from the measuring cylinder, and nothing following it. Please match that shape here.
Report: 80 mL
